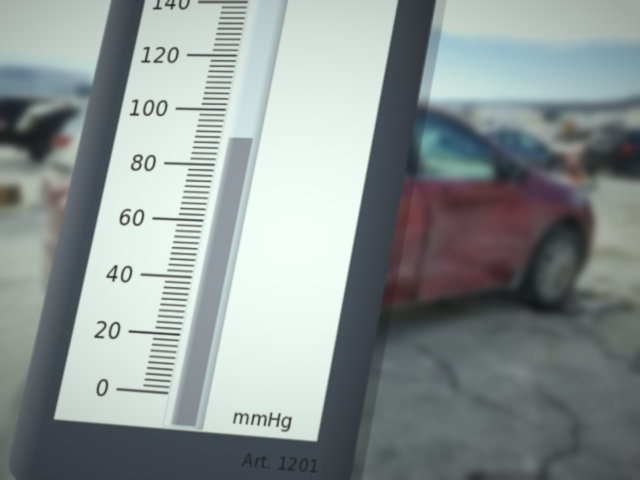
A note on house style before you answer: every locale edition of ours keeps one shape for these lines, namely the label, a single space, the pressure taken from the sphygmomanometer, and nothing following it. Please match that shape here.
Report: 90 mmHg
